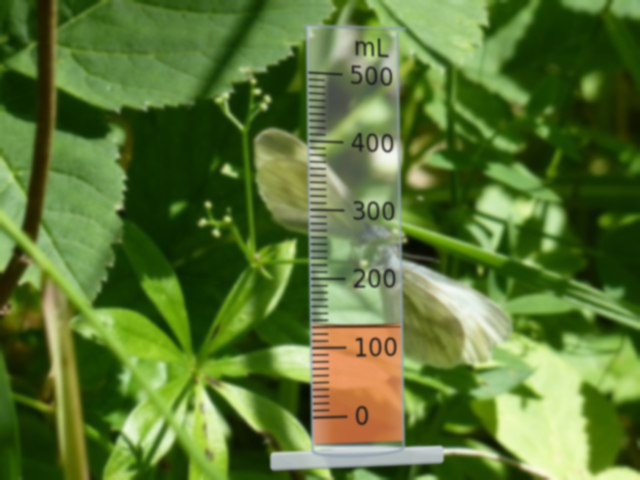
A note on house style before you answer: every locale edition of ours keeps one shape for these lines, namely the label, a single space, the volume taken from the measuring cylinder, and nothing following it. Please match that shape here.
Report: 130 mL
